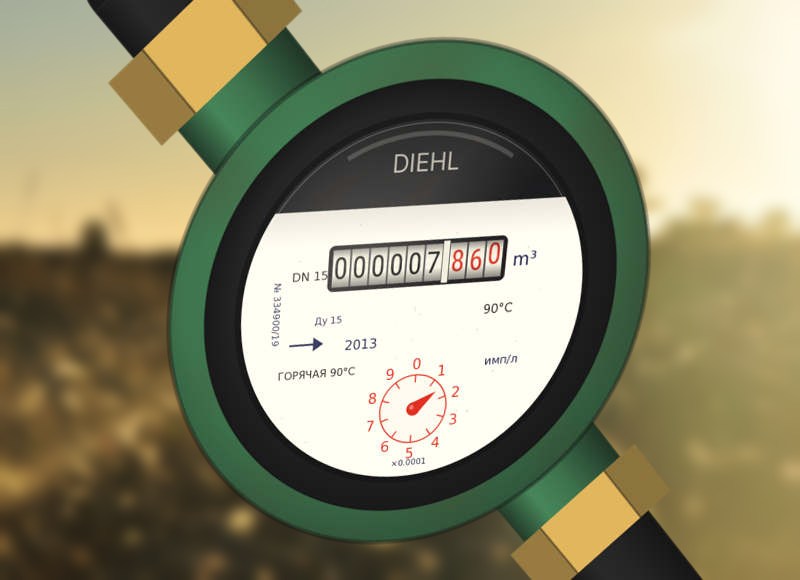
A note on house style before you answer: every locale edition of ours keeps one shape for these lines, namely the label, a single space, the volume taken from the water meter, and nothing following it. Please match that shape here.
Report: 7.8601 m³
